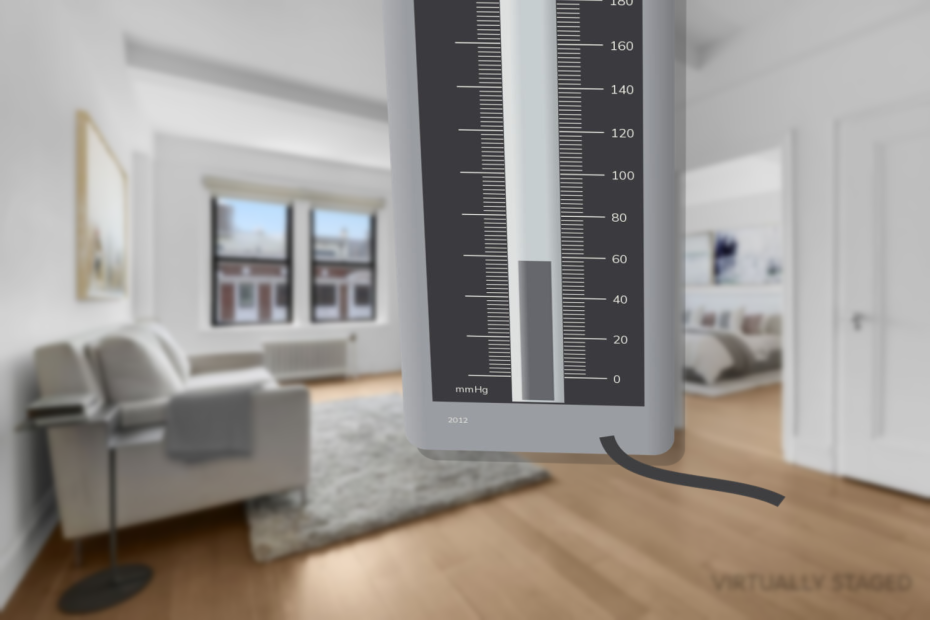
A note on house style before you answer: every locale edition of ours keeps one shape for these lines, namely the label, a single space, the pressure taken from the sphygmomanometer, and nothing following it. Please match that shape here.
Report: 58 mmHg
